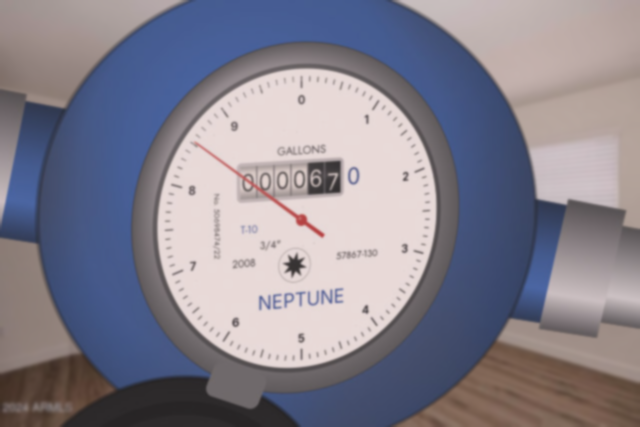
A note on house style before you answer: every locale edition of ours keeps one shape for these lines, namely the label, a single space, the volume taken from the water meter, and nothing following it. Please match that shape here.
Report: 668.5 gal
